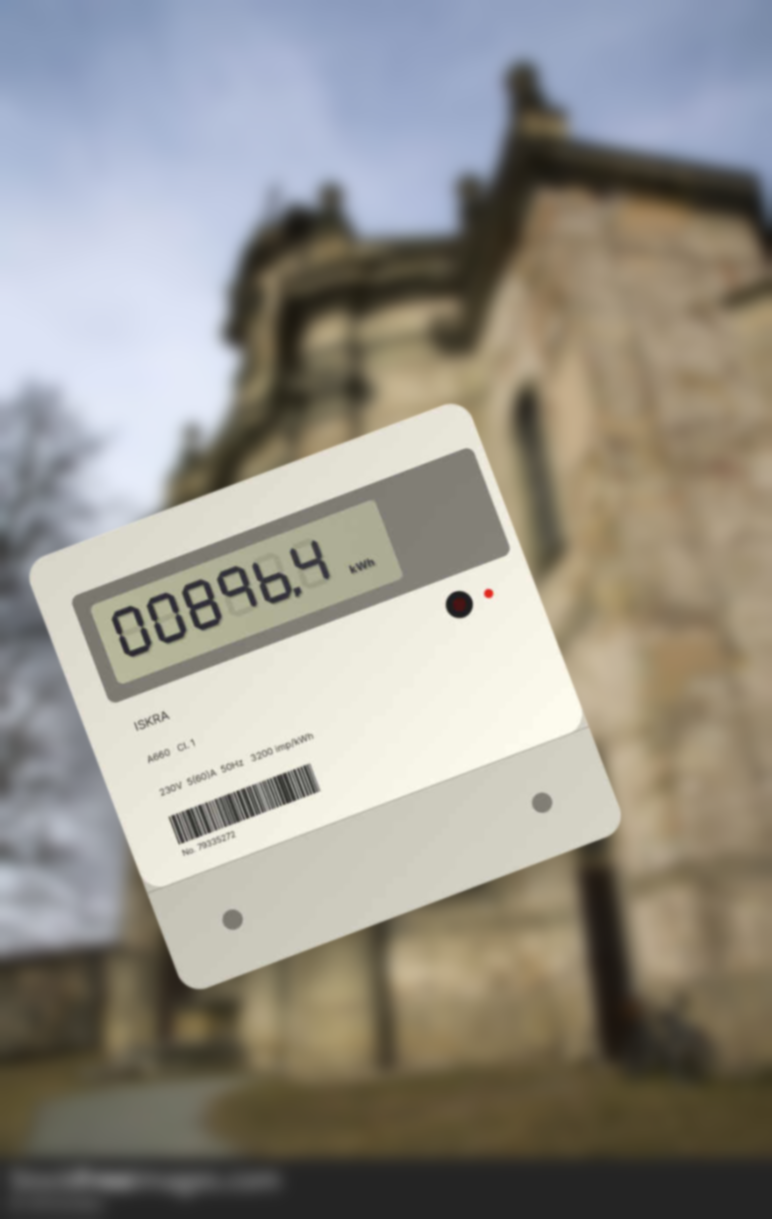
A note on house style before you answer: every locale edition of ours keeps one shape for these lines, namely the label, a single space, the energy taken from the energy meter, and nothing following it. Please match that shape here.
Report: 896.4 kWh
